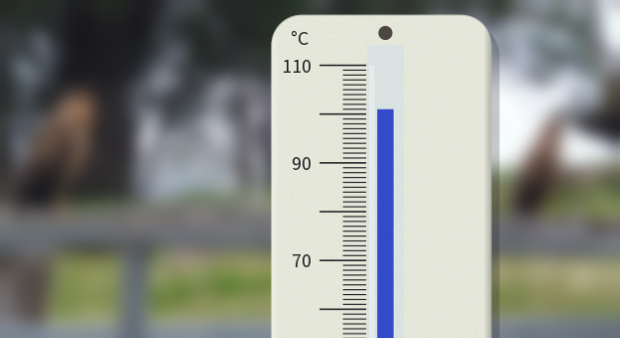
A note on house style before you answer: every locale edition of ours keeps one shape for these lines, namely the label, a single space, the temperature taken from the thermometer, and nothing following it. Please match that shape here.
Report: 101 °C
